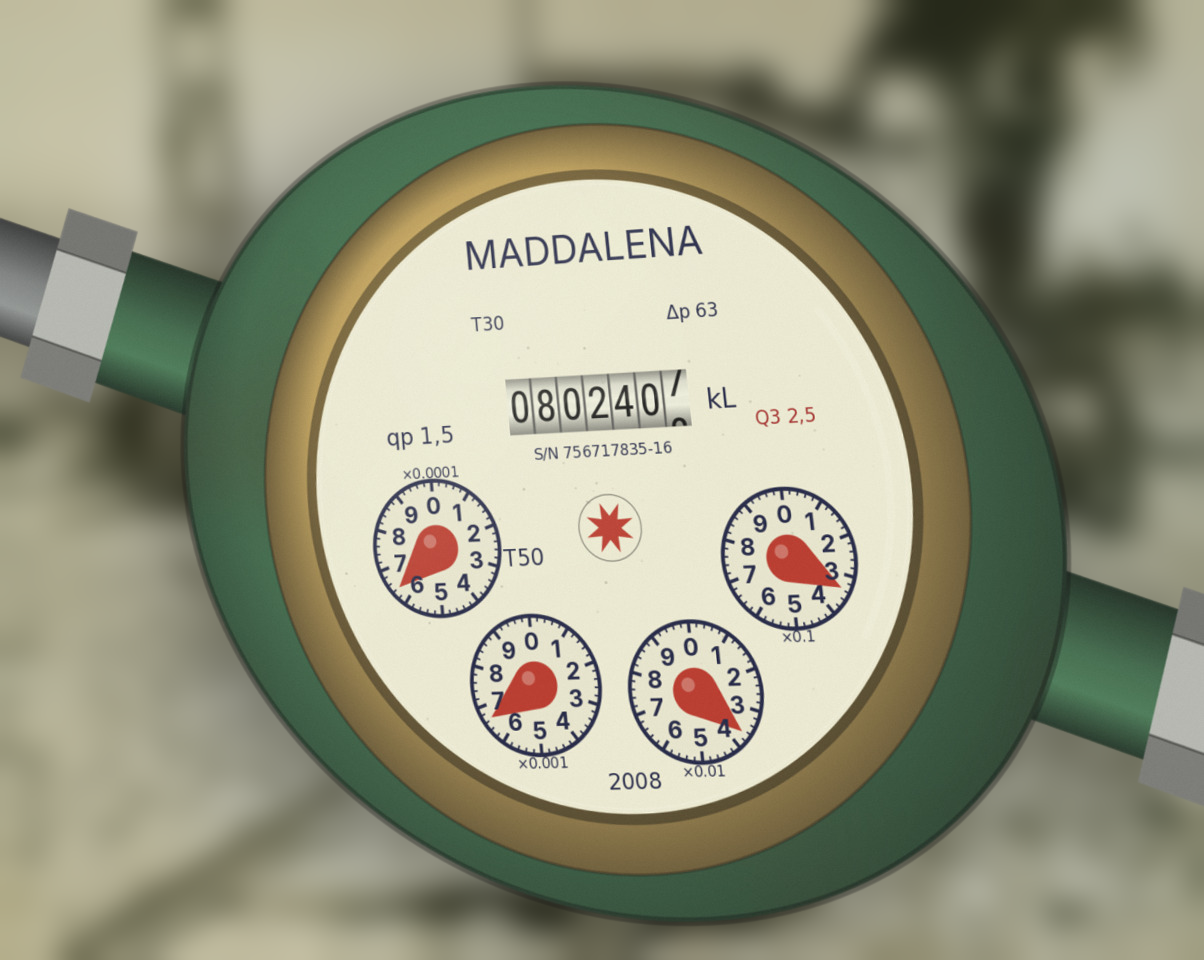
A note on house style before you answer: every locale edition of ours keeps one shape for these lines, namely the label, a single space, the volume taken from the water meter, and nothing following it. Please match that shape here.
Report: 802407.3366 kL
